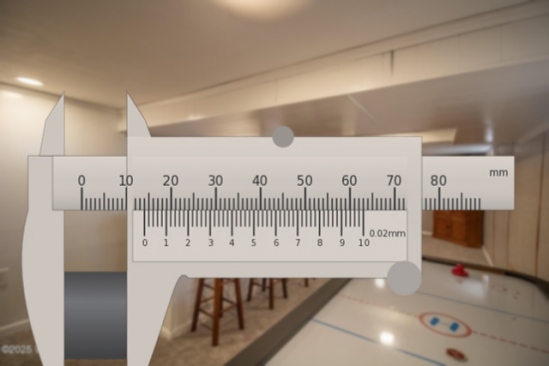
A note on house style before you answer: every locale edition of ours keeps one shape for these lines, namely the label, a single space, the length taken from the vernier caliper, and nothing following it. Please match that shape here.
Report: 14.0 mm
